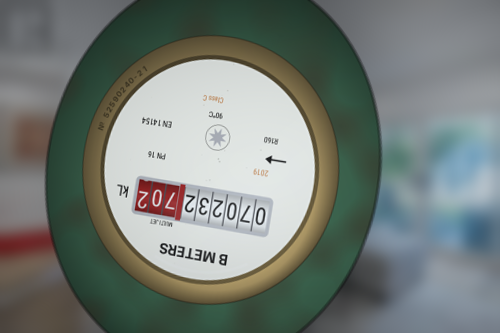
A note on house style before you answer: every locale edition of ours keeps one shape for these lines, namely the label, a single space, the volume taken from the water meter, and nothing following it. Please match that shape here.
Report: 70232.702 kL
